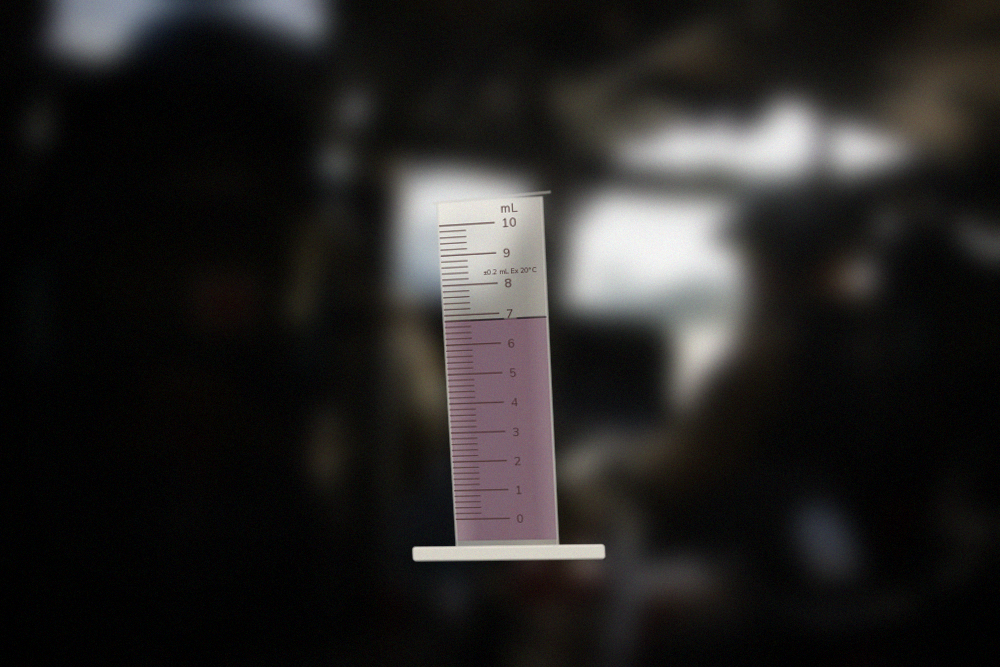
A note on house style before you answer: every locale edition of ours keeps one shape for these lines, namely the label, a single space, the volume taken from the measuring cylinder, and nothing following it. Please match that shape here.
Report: 6.8 mL
